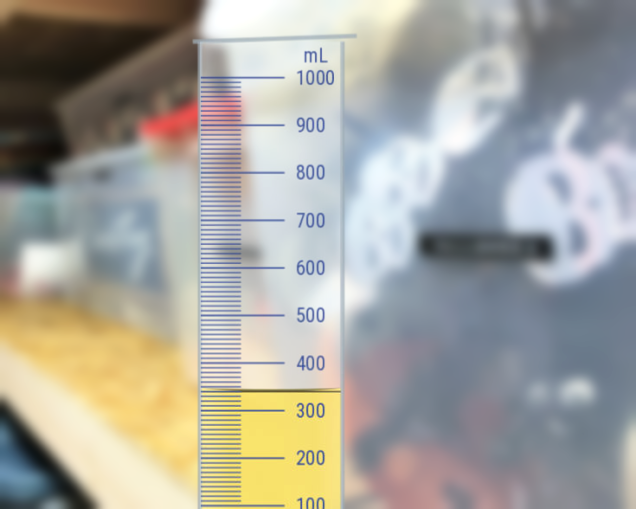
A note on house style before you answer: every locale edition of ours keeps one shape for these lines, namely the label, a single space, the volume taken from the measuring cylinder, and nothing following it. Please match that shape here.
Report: 340 mL
